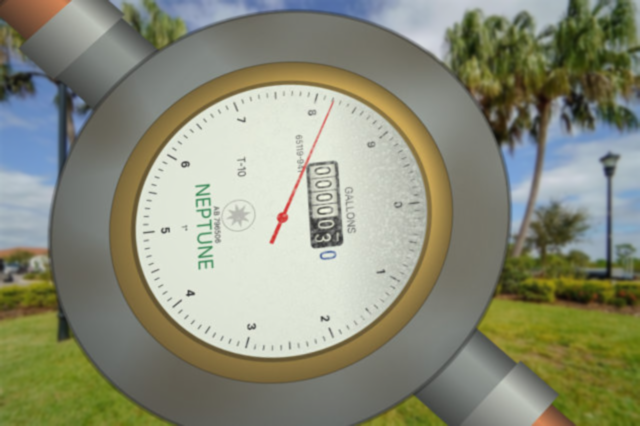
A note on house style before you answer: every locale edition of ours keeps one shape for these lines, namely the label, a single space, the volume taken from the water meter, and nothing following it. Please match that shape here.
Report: 28.2 gal
